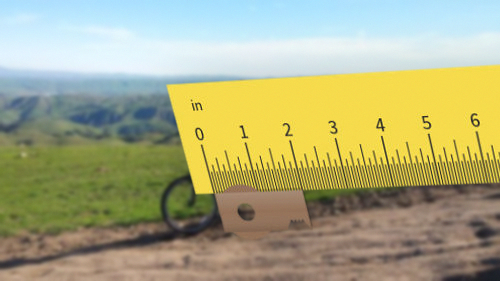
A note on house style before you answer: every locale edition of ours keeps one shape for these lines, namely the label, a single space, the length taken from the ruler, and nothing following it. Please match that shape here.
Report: 2 in
